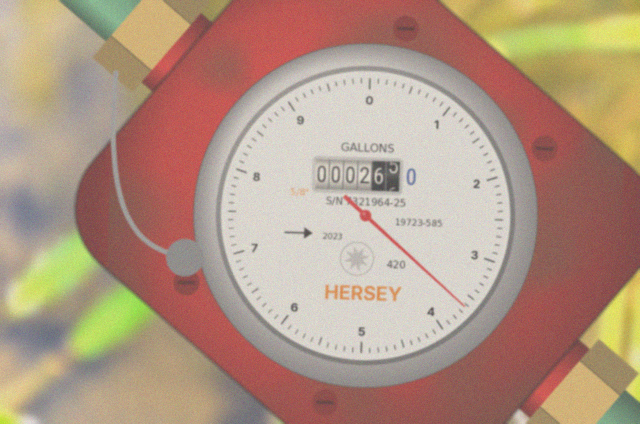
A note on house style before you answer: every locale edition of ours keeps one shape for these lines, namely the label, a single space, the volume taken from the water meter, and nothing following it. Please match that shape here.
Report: 2653.6 gal
